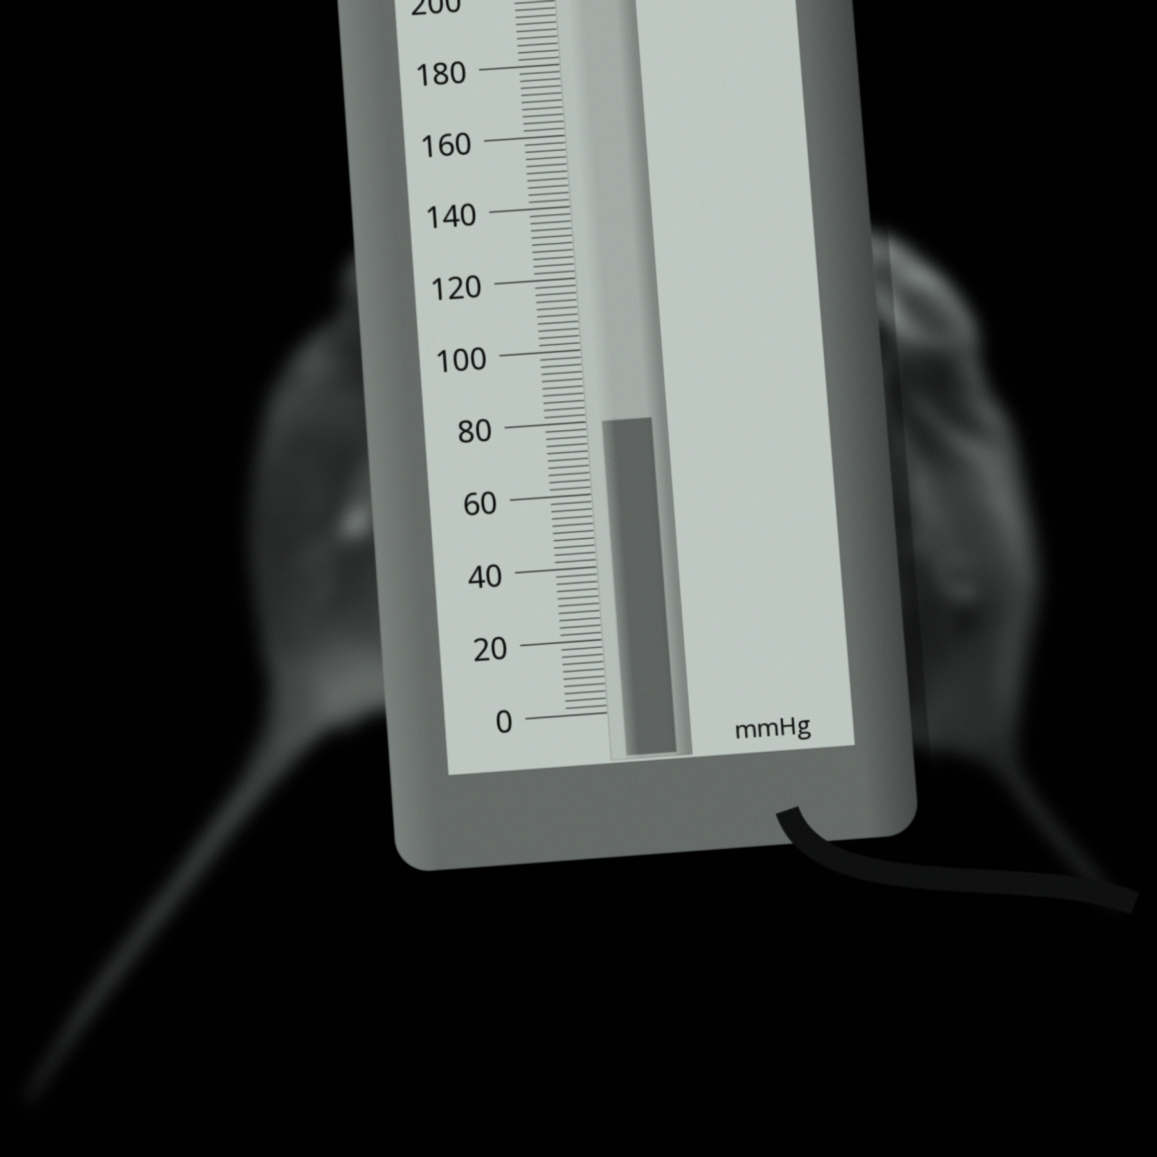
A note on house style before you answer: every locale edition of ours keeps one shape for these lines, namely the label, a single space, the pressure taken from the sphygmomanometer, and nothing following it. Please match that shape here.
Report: 80 mmHg
